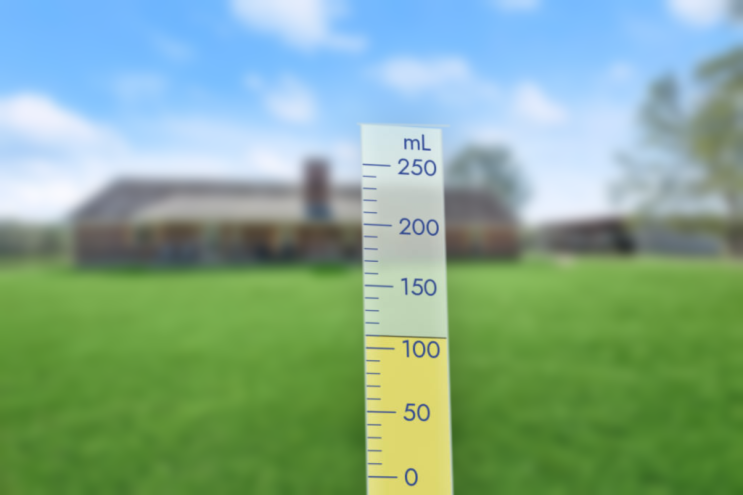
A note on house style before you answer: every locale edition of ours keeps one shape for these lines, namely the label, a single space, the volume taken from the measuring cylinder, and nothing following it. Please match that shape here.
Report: 110 mL
